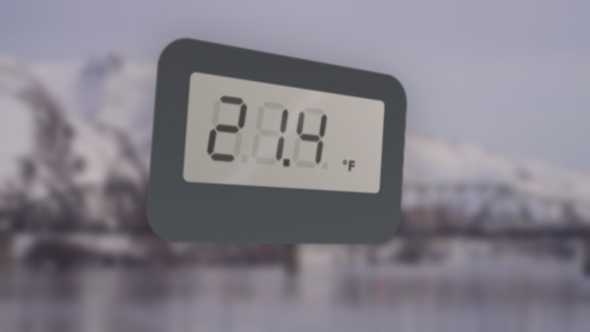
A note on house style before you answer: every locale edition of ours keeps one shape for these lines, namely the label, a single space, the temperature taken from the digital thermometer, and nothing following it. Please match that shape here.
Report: 21.4 °F
